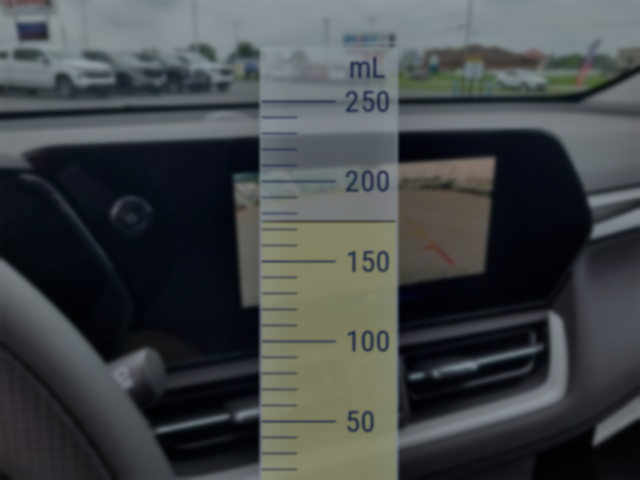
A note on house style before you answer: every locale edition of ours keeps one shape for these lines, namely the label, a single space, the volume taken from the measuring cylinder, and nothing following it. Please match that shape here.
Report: 175 mL
